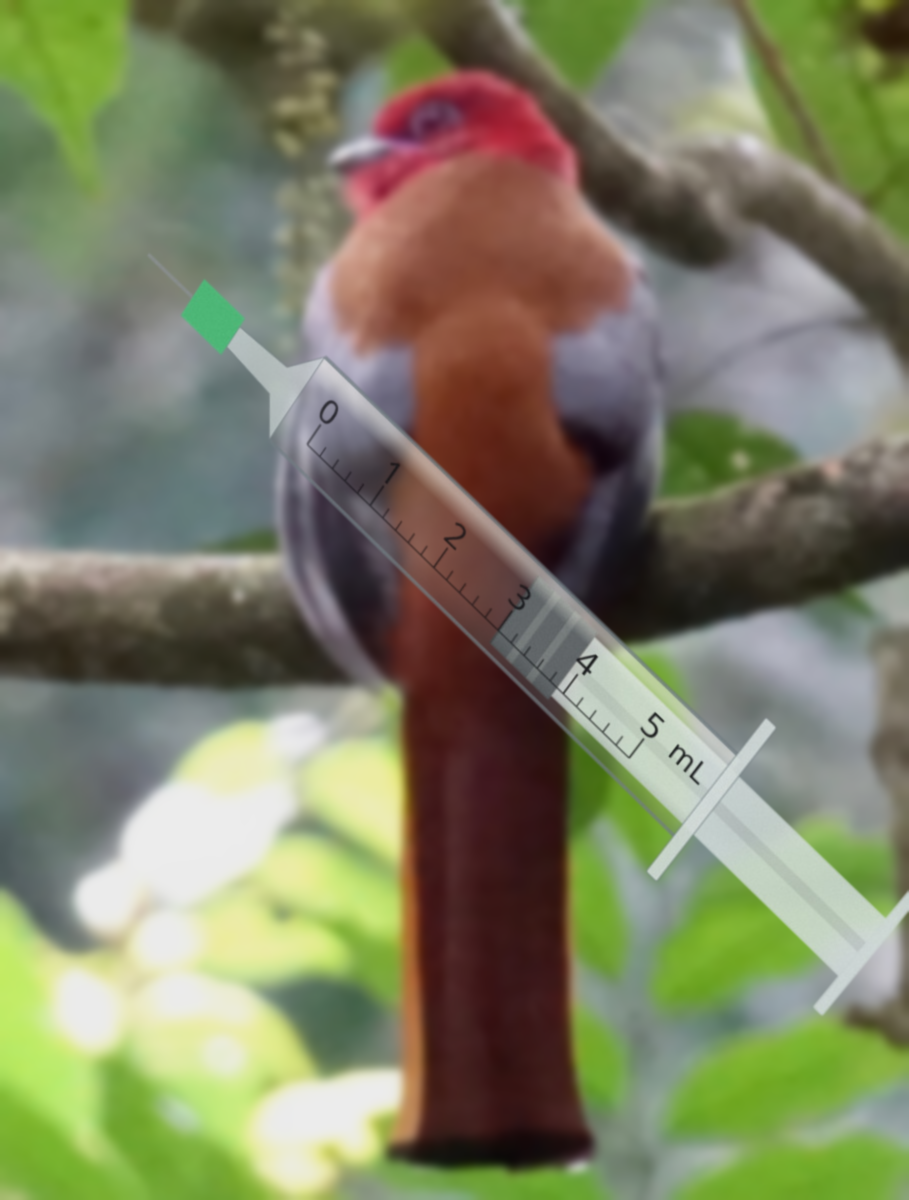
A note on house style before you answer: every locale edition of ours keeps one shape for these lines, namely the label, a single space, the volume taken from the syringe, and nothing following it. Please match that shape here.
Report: 3 mL
